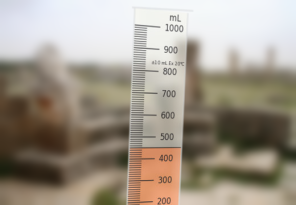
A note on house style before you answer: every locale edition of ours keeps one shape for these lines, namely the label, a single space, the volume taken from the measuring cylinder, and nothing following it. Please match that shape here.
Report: 450 mL
